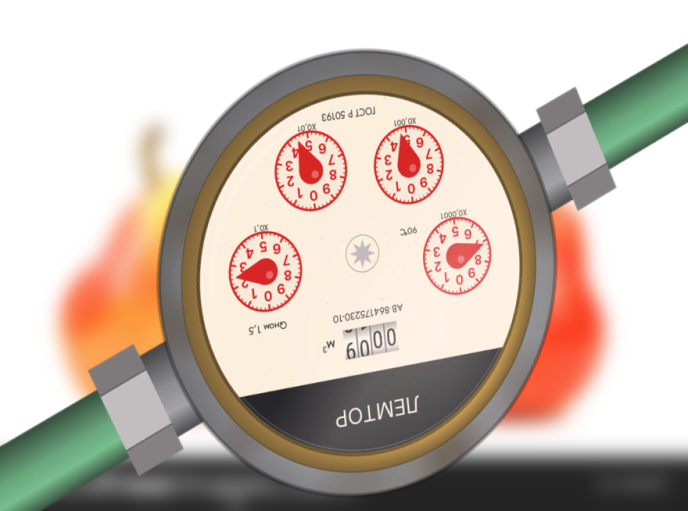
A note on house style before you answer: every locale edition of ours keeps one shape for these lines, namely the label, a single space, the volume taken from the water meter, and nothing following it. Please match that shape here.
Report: 9.2447 m³
